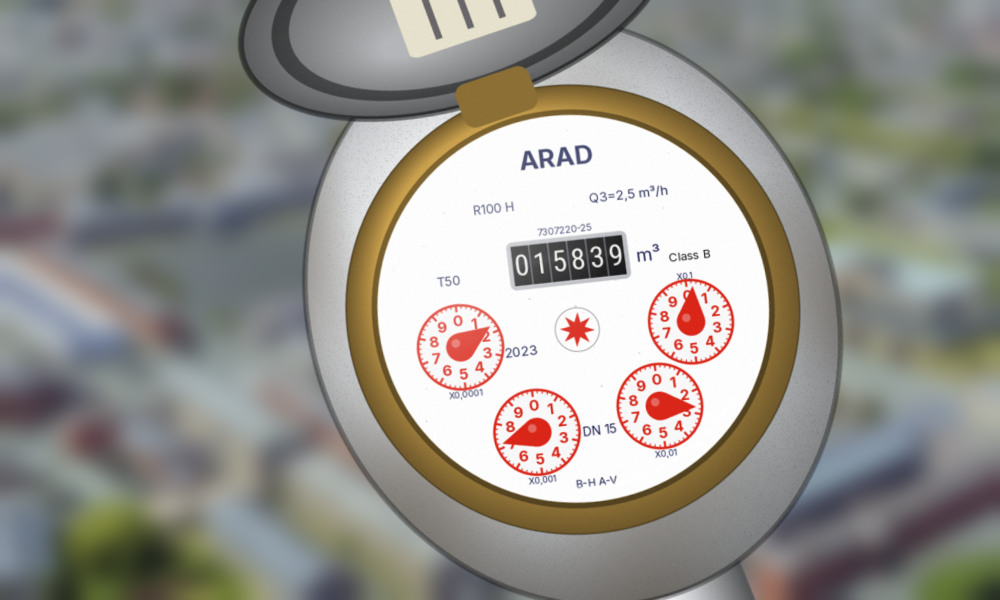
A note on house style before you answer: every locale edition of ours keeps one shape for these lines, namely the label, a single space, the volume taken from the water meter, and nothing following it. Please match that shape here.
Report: 15839.0271 m³
